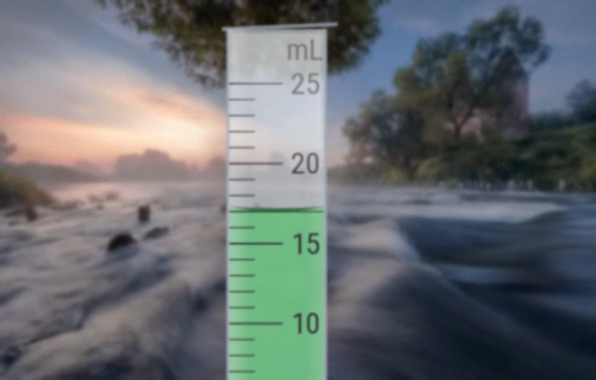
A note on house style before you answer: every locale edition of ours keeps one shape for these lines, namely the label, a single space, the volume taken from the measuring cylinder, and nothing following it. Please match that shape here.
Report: 17 mL
